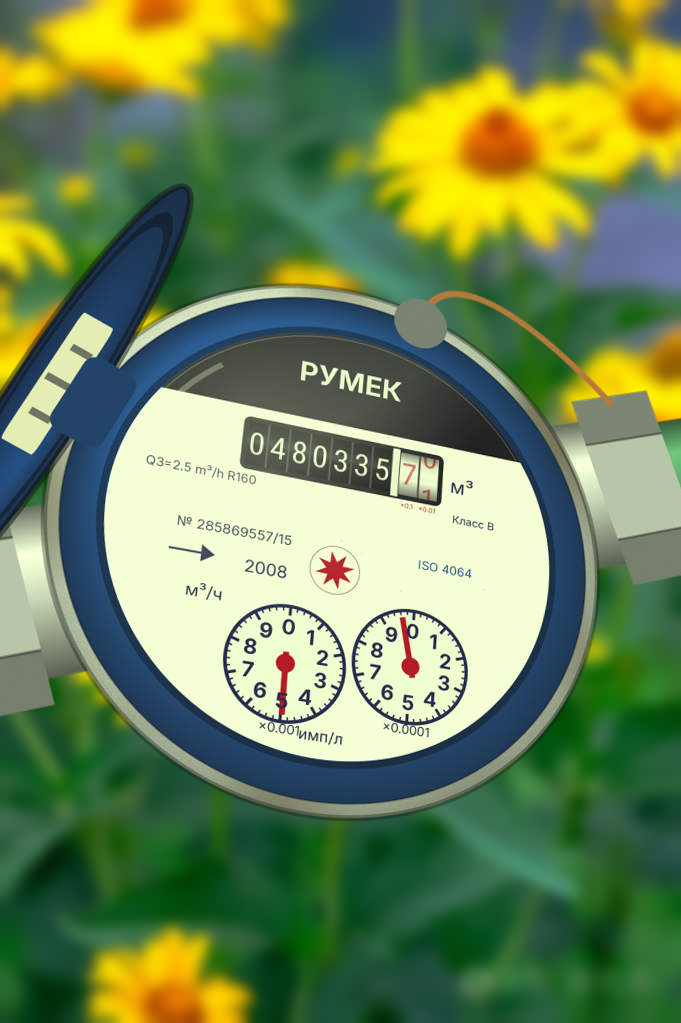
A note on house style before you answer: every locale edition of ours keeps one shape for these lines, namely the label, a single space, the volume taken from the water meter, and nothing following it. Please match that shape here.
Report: 480335.7049 m³
